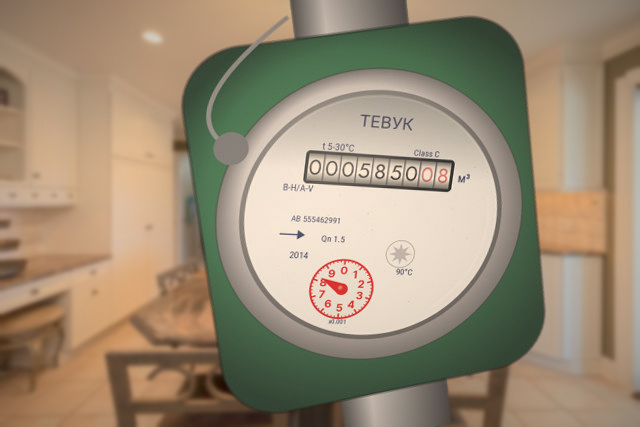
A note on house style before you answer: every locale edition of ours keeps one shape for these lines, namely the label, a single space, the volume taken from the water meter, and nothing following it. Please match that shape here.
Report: 5850.088 m³
